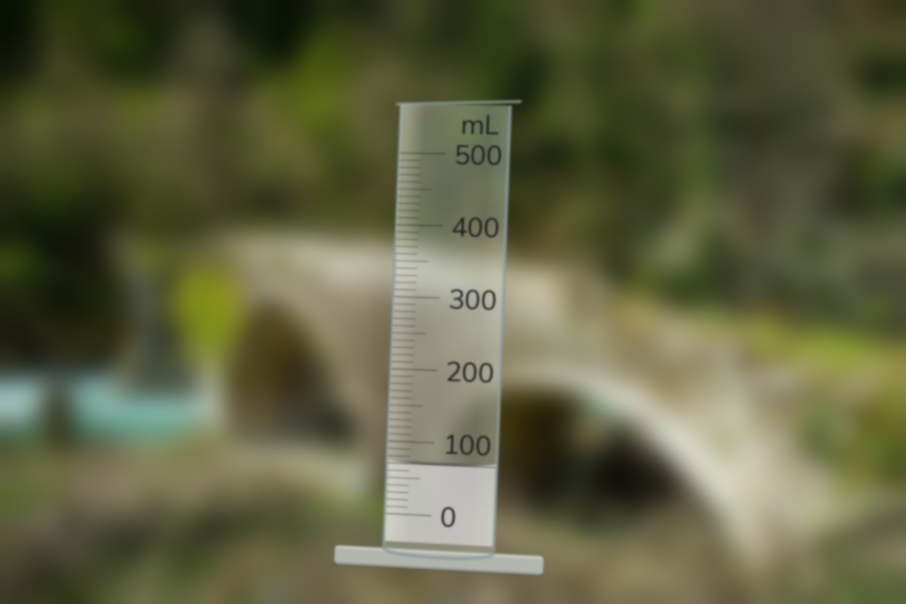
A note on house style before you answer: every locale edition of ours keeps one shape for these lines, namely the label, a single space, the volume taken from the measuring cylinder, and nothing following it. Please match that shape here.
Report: 70 mL
